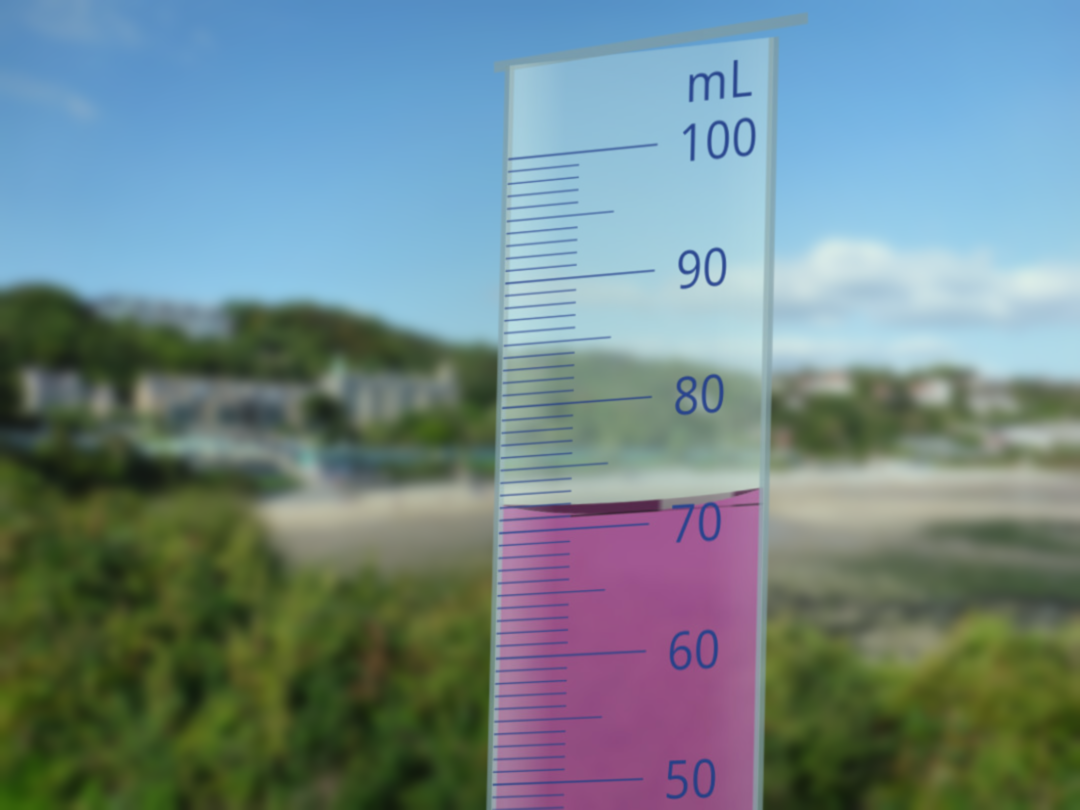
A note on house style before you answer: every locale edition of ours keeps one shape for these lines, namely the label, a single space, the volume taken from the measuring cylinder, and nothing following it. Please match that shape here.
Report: 71 mL
